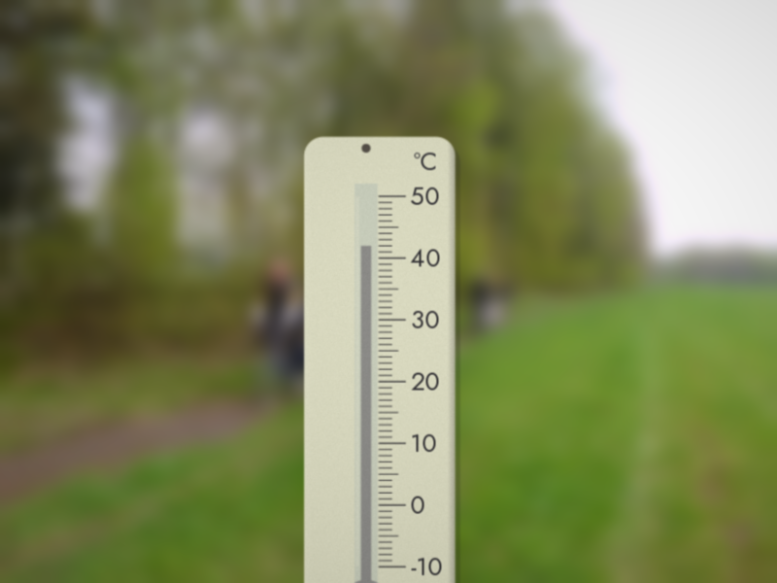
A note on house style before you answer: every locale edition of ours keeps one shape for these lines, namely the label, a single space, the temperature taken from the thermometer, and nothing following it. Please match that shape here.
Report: 42 °C
